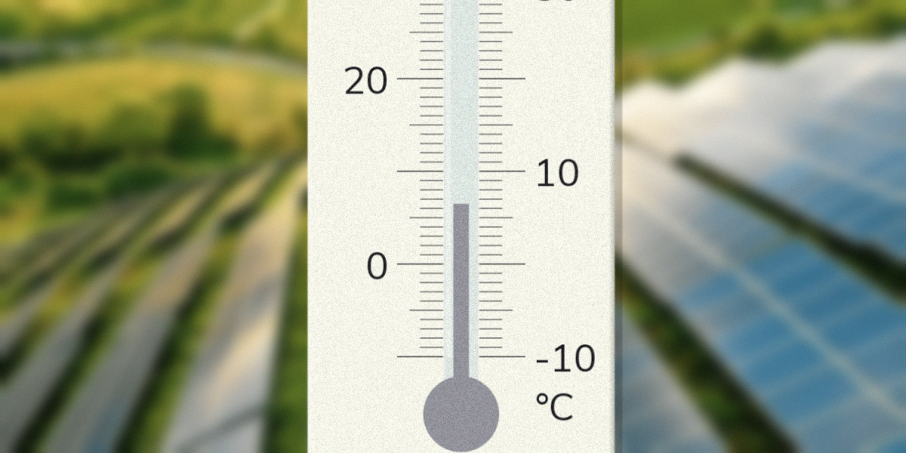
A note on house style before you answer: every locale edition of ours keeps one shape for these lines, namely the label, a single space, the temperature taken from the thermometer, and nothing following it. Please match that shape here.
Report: 6.5 °C
